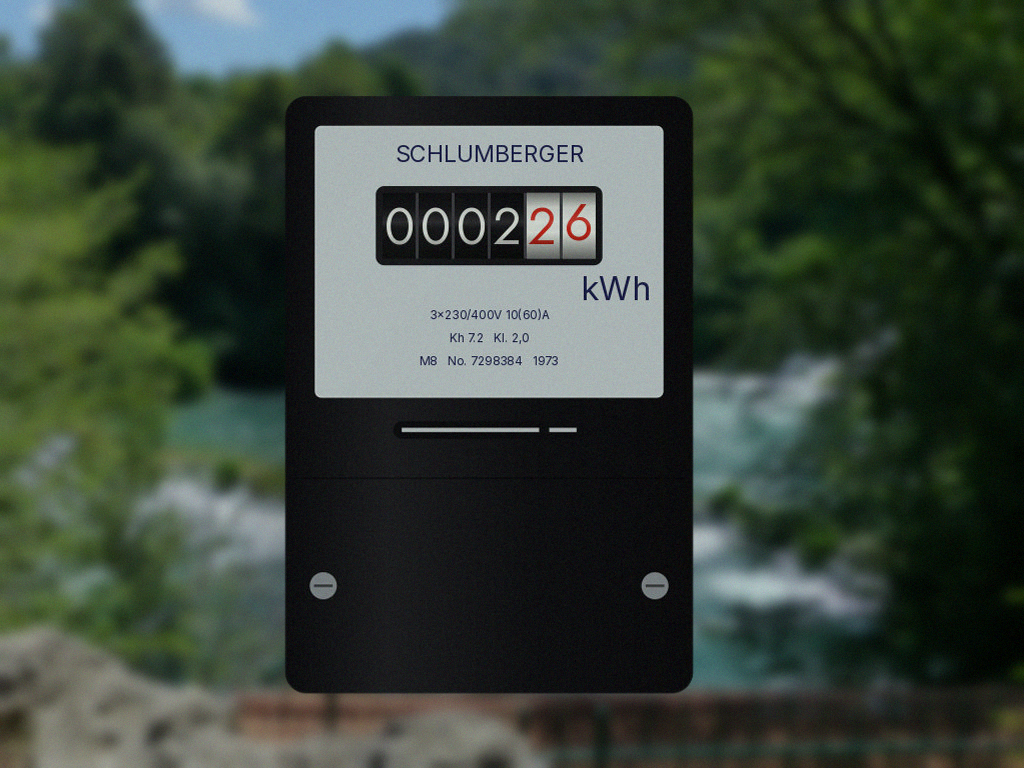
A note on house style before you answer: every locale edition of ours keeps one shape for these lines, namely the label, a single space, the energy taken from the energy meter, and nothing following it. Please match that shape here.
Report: 2.26 kWh
